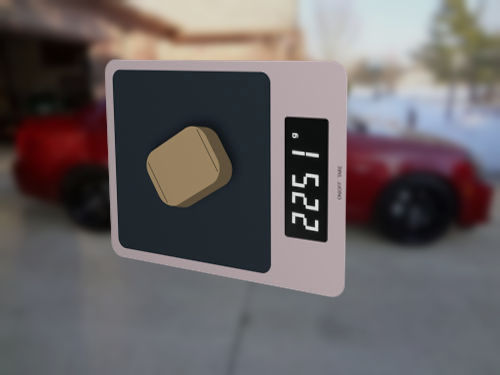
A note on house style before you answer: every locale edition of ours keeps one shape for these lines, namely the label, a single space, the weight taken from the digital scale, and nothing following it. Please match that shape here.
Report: 2251 g
